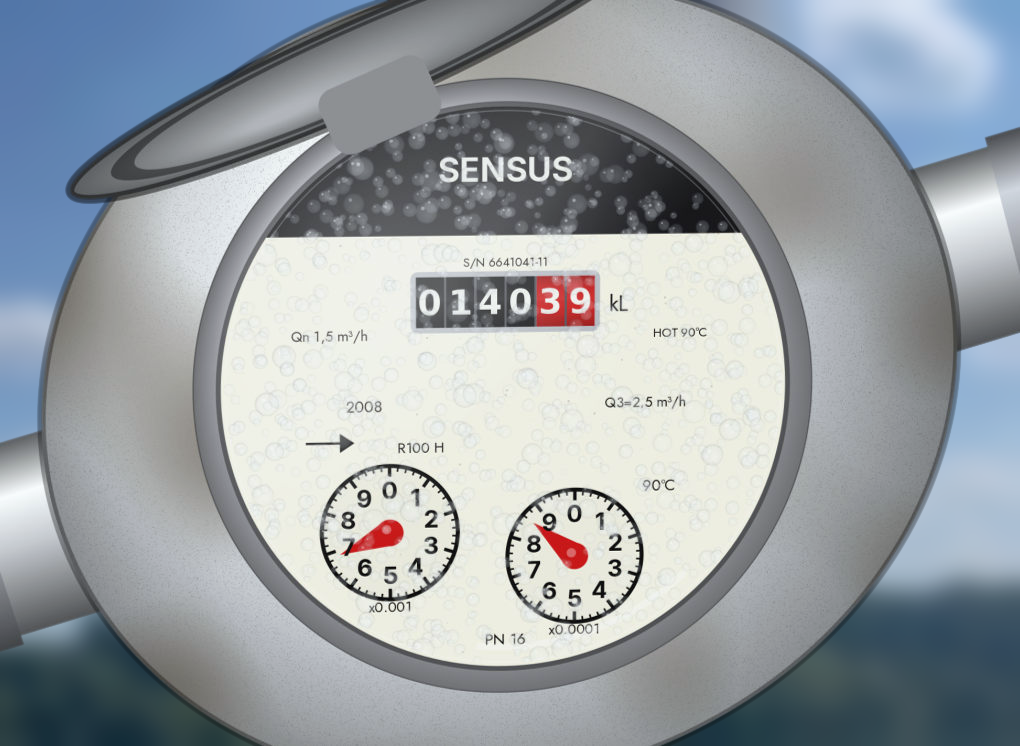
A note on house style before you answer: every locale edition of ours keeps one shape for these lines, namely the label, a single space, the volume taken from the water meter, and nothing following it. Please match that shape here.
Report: 140.3968 kL
